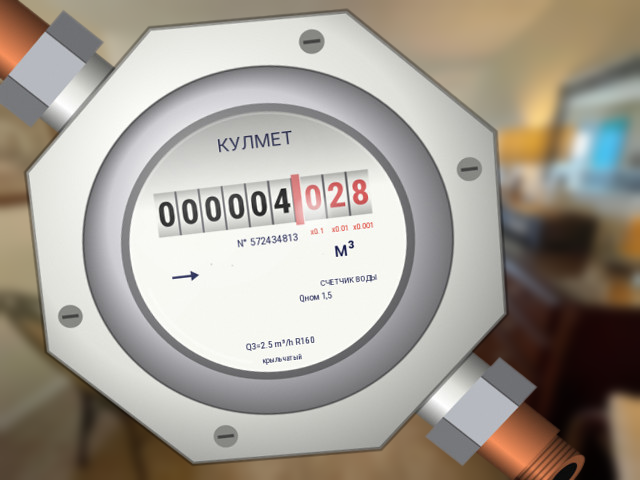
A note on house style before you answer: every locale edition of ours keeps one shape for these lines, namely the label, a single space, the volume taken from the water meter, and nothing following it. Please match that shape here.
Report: 4.028 m³
